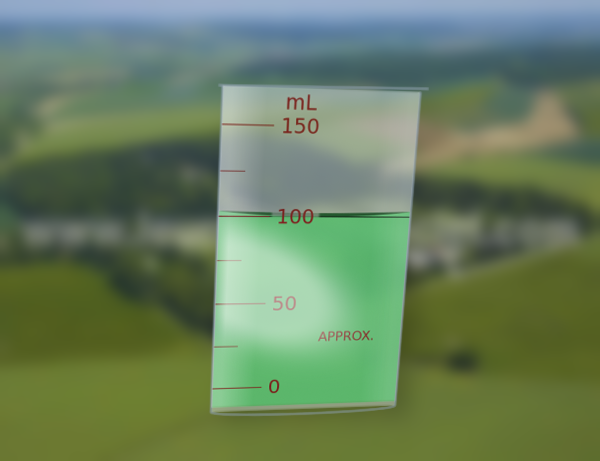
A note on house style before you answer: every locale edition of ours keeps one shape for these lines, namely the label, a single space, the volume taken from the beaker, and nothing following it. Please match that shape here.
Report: 100 mL
